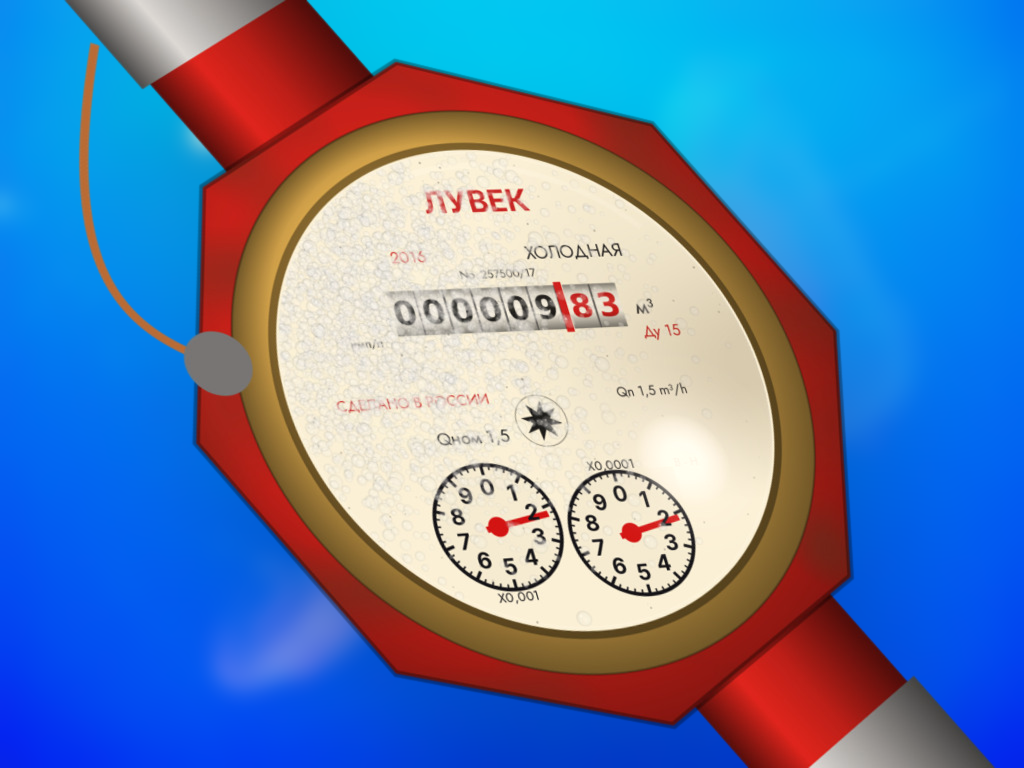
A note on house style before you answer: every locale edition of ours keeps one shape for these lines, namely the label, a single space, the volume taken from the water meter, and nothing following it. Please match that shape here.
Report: 9.8322 m³
